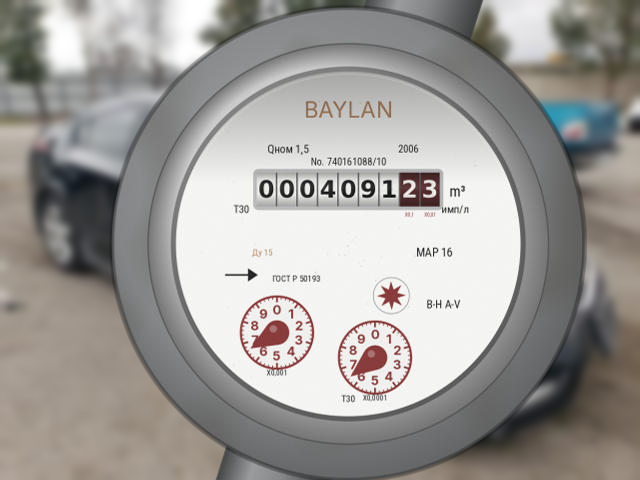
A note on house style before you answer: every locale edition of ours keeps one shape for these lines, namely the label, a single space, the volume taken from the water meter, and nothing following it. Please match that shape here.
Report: 4091.2366 m³
